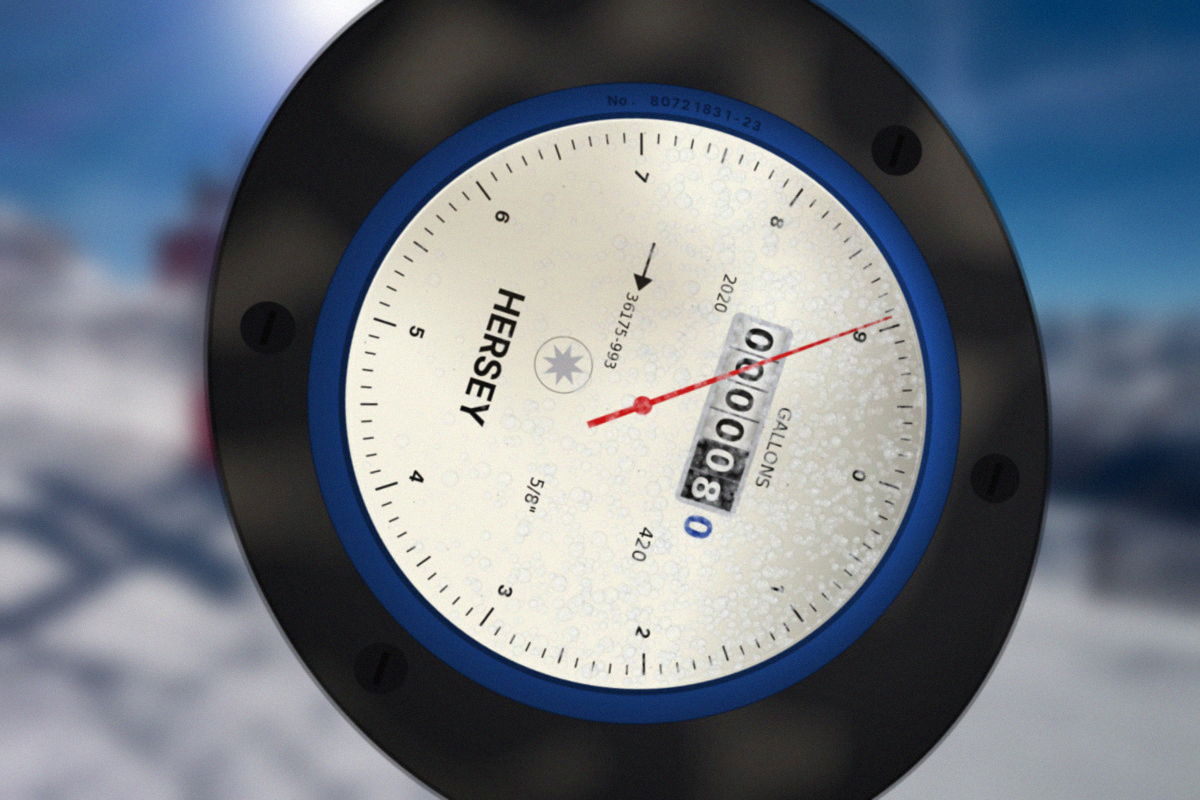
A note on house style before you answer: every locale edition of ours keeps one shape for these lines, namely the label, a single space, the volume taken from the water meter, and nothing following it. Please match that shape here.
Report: 78.9 gal
